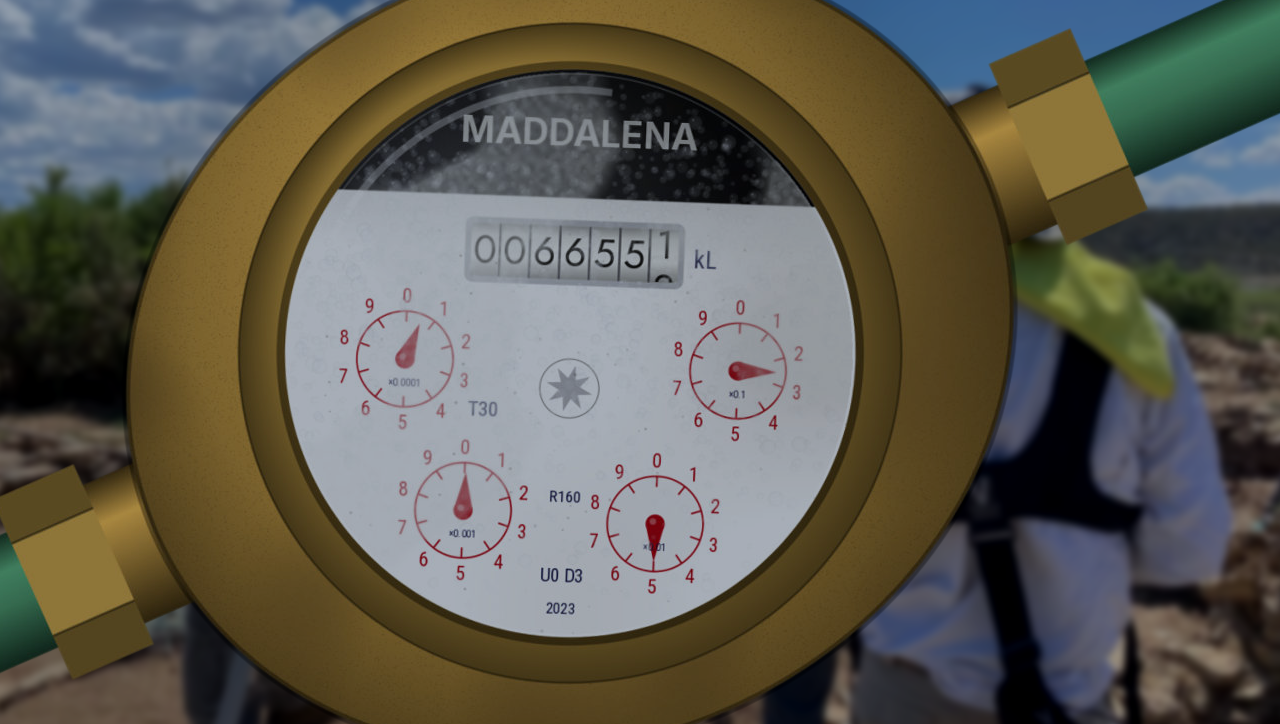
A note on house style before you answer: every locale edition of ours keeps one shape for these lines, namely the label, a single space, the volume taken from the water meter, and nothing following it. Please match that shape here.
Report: 66551.2500 kL
